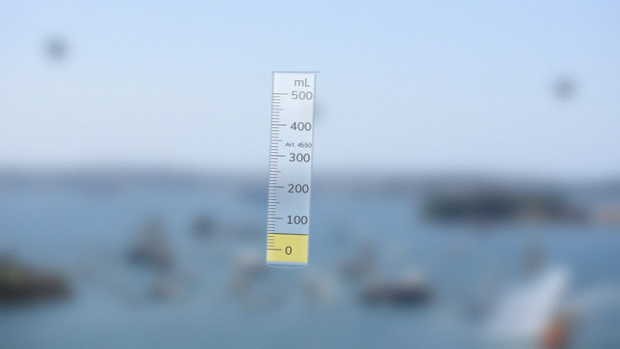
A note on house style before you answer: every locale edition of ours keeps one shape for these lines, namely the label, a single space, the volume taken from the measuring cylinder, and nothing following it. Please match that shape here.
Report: 50 mL
